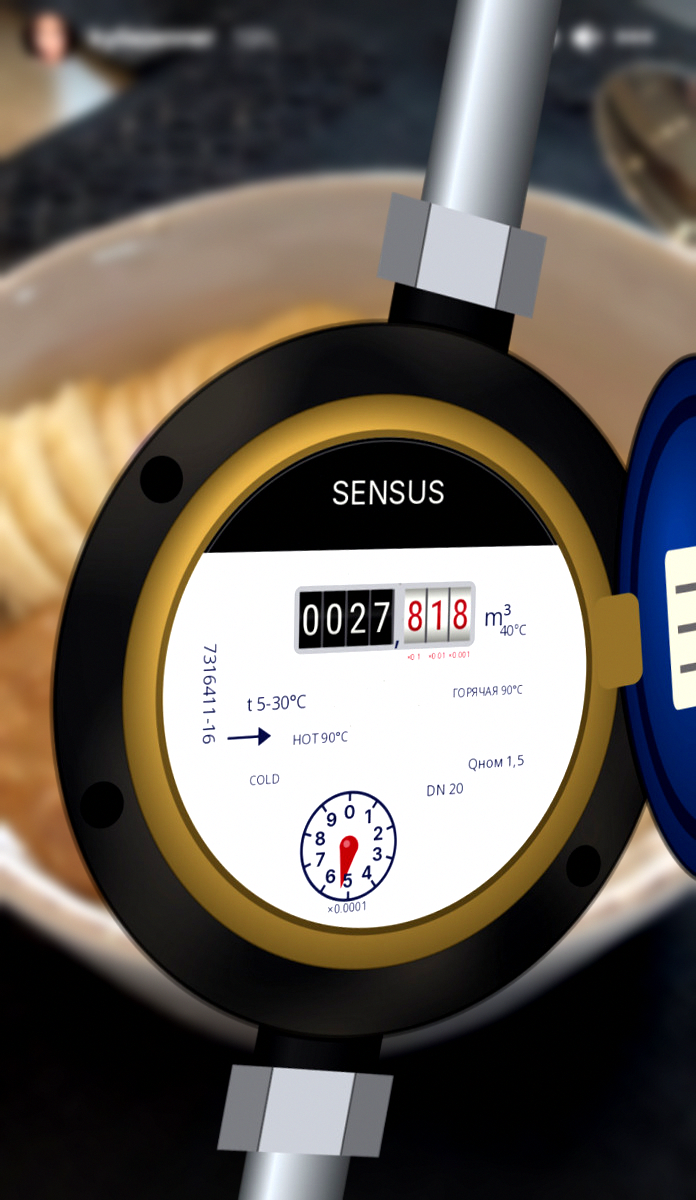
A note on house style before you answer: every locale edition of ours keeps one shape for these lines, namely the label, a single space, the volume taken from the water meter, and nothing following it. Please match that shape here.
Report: 27.8185 m³
